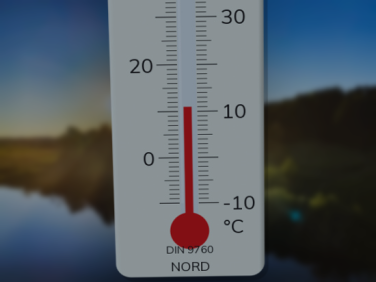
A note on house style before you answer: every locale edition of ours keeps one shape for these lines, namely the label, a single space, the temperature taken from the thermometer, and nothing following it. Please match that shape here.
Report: 11 °C
